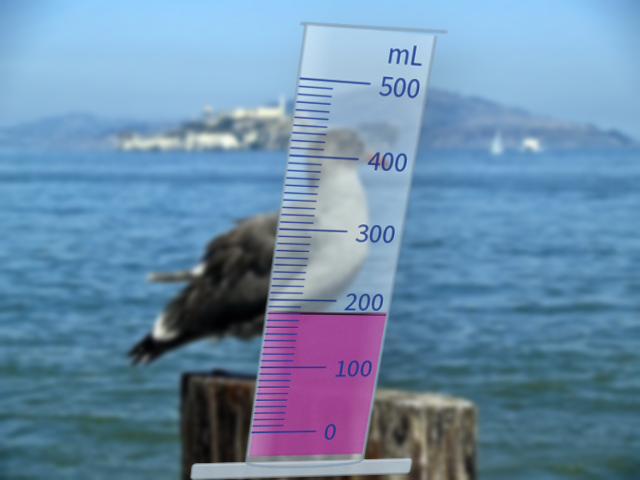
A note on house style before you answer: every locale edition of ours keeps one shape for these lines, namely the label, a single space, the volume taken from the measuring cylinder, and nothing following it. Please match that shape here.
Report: 180 mL
